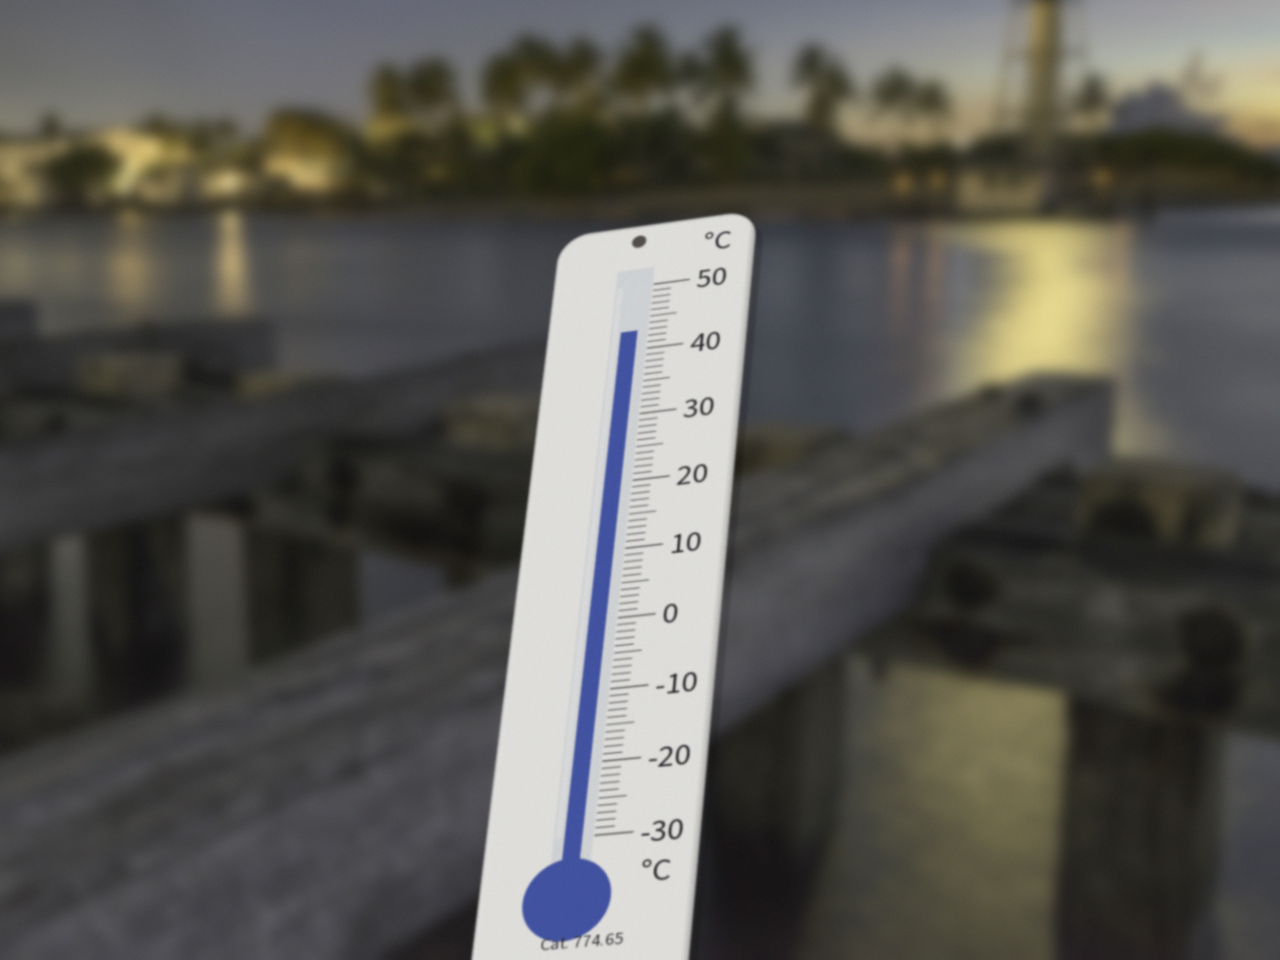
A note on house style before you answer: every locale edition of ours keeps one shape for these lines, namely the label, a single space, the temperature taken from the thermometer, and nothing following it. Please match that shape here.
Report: 43 °C
